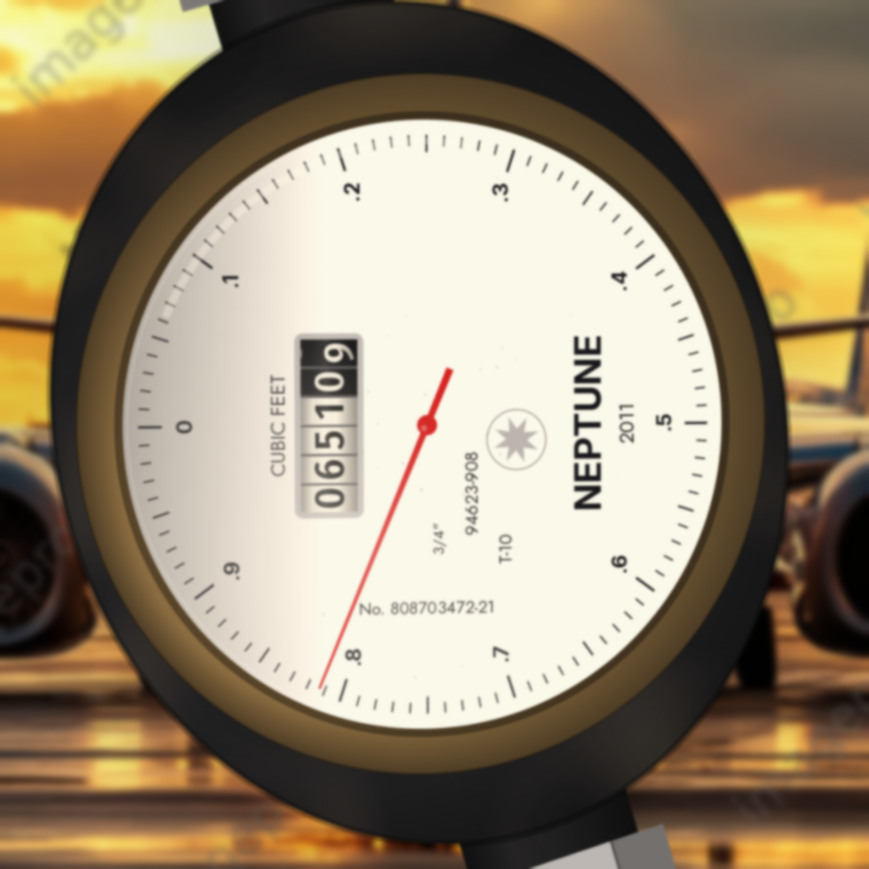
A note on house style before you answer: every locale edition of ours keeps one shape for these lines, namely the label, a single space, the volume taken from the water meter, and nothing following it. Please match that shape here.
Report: 65108.81 ft³
